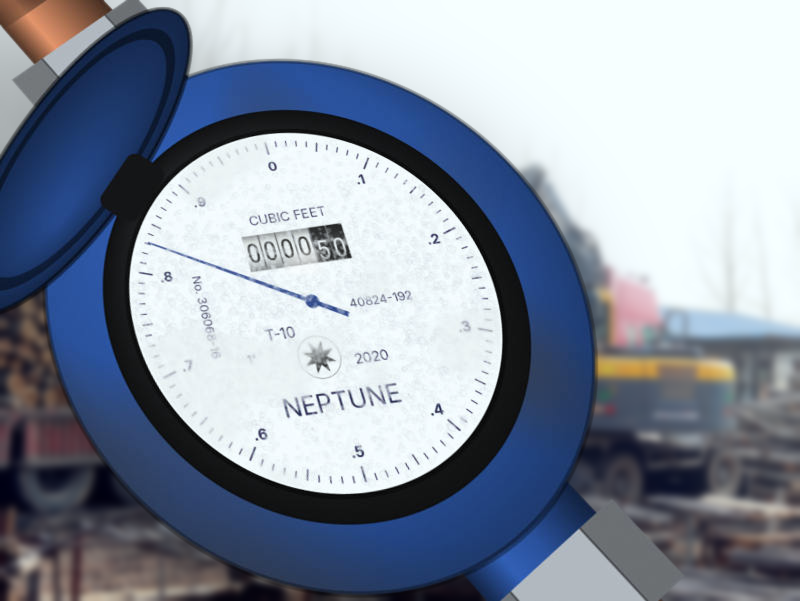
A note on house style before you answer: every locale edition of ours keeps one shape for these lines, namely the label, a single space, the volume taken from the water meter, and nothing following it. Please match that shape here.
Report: 49.83 ft³
